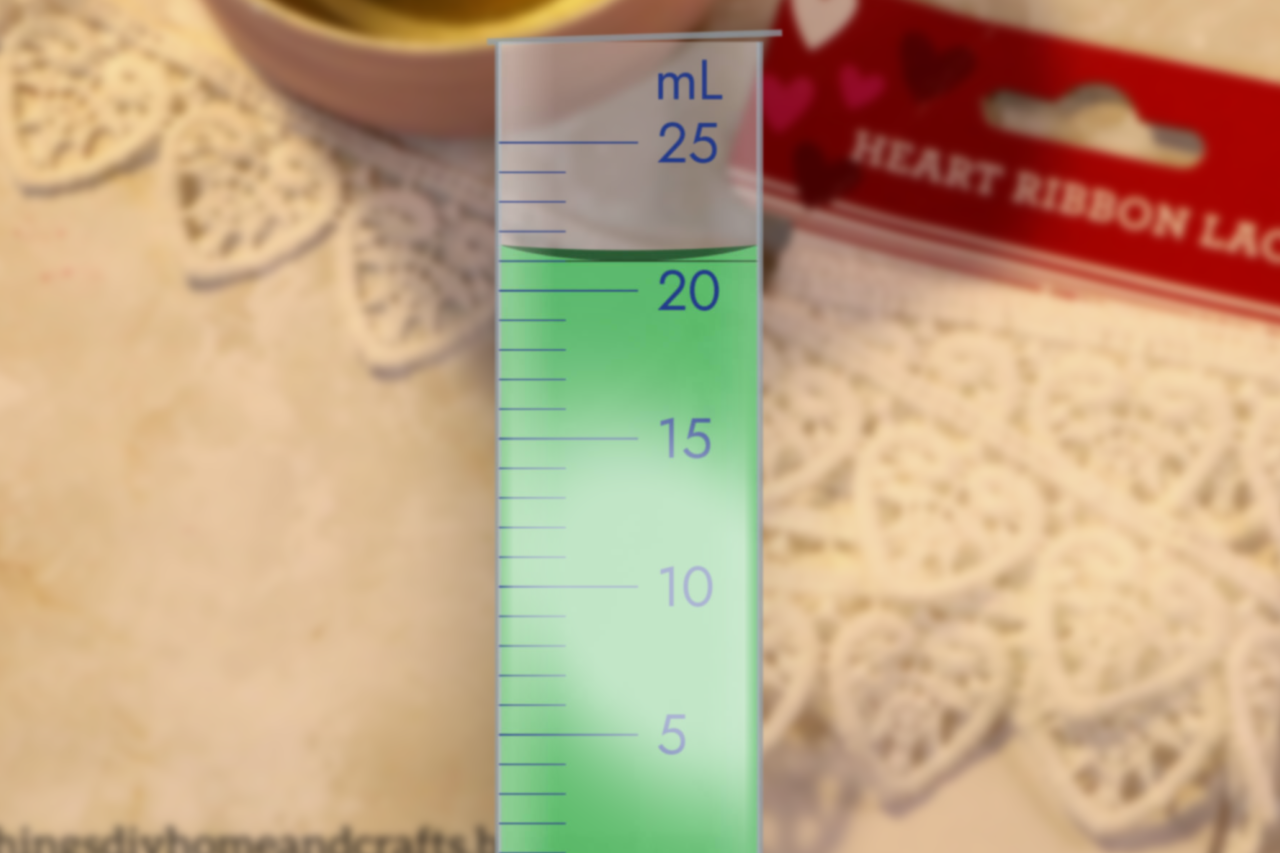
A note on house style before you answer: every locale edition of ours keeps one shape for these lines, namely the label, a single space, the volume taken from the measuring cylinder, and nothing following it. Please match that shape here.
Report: 21 mL
